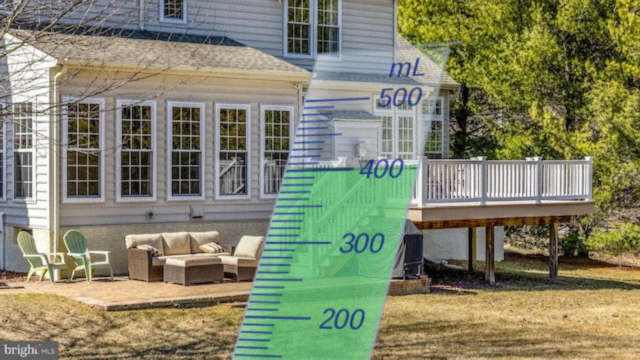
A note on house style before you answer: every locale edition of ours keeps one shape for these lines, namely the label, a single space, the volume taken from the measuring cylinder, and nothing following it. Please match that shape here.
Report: 400 mL
